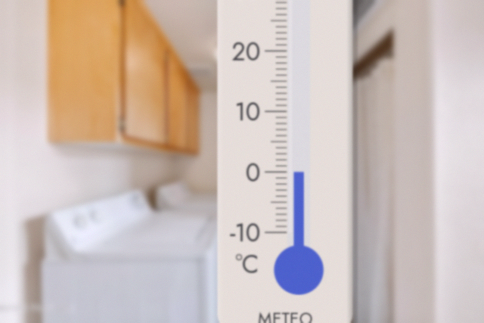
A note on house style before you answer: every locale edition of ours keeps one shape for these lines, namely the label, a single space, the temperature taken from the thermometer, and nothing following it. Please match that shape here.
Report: 0 °C
